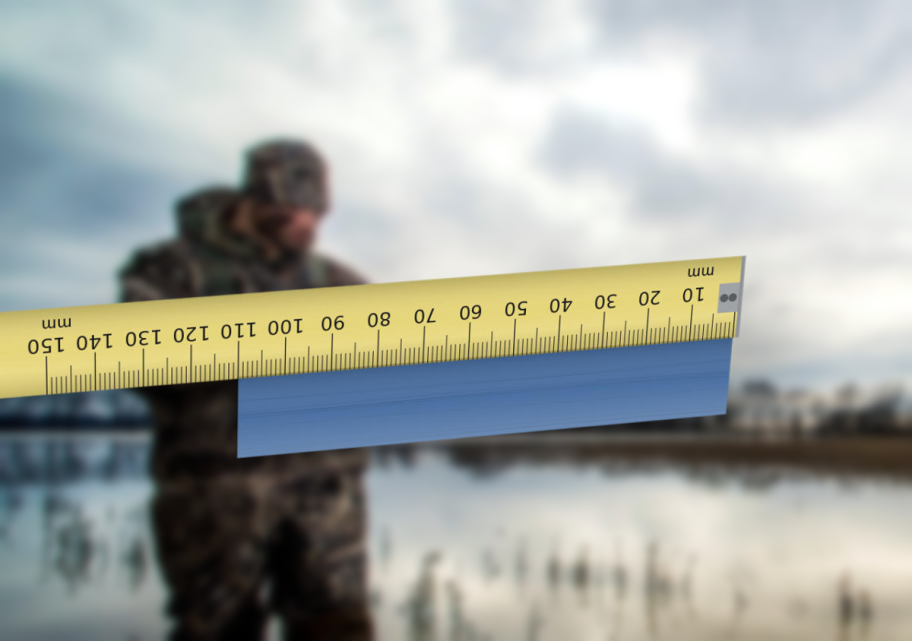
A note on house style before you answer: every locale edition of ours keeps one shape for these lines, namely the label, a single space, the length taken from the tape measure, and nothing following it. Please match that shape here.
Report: 110 mm
